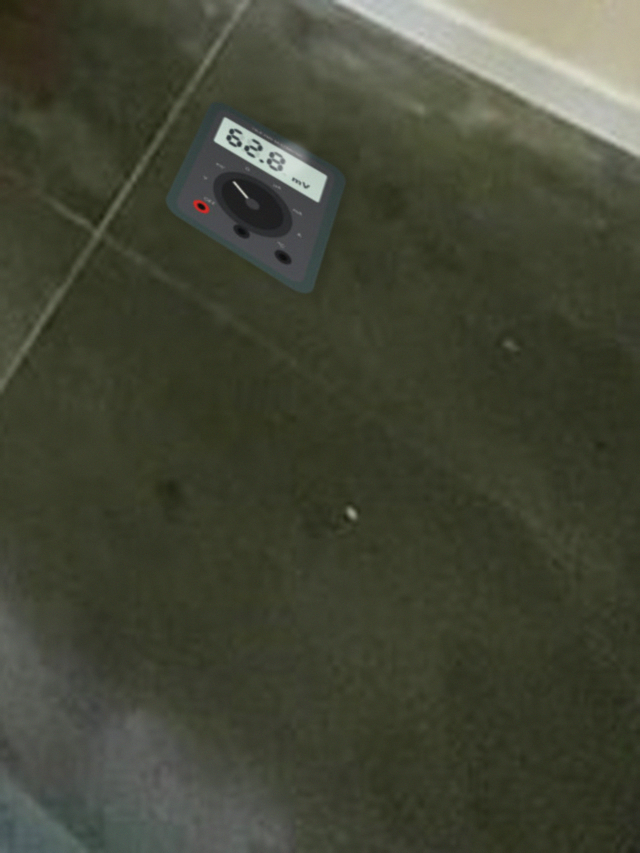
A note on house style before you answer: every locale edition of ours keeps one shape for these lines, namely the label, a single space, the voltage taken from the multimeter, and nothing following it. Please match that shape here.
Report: 62.8 mV
